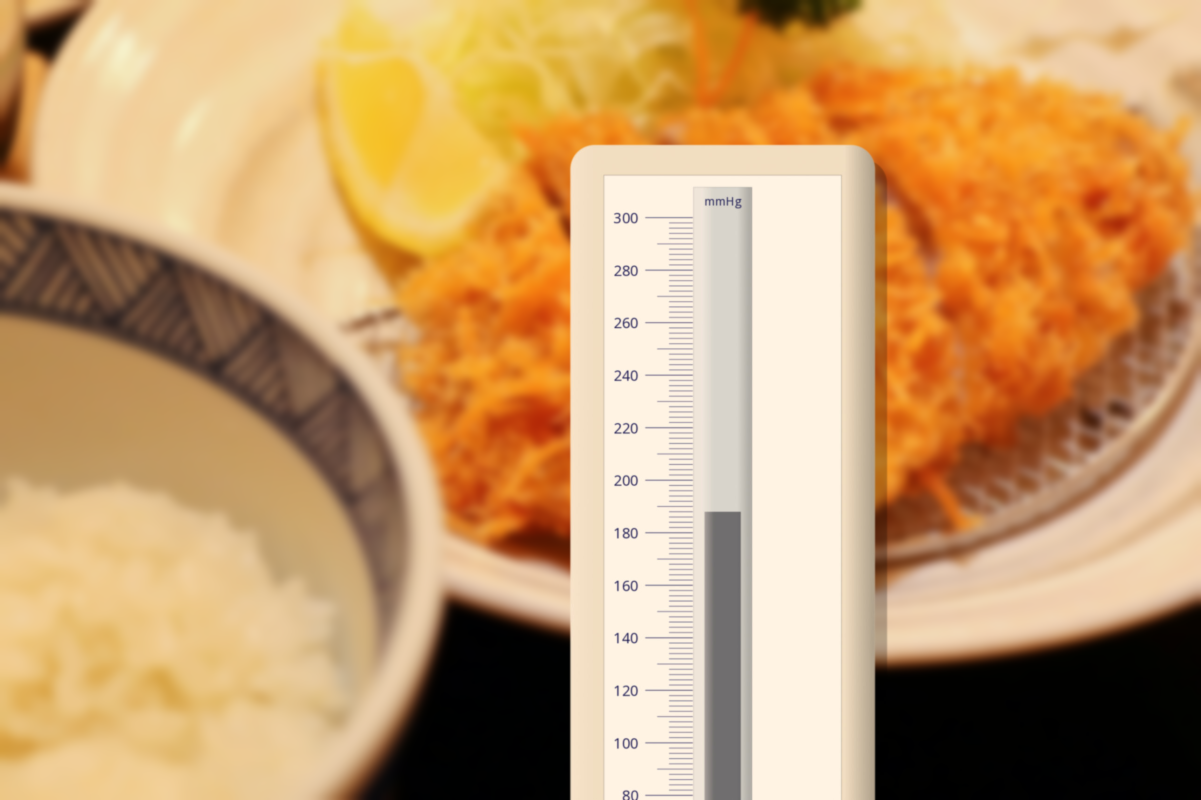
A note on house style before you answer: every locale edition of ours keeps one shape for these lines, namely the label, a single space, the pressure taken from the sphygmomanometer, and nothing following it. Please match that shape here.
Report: 188 mmHg
